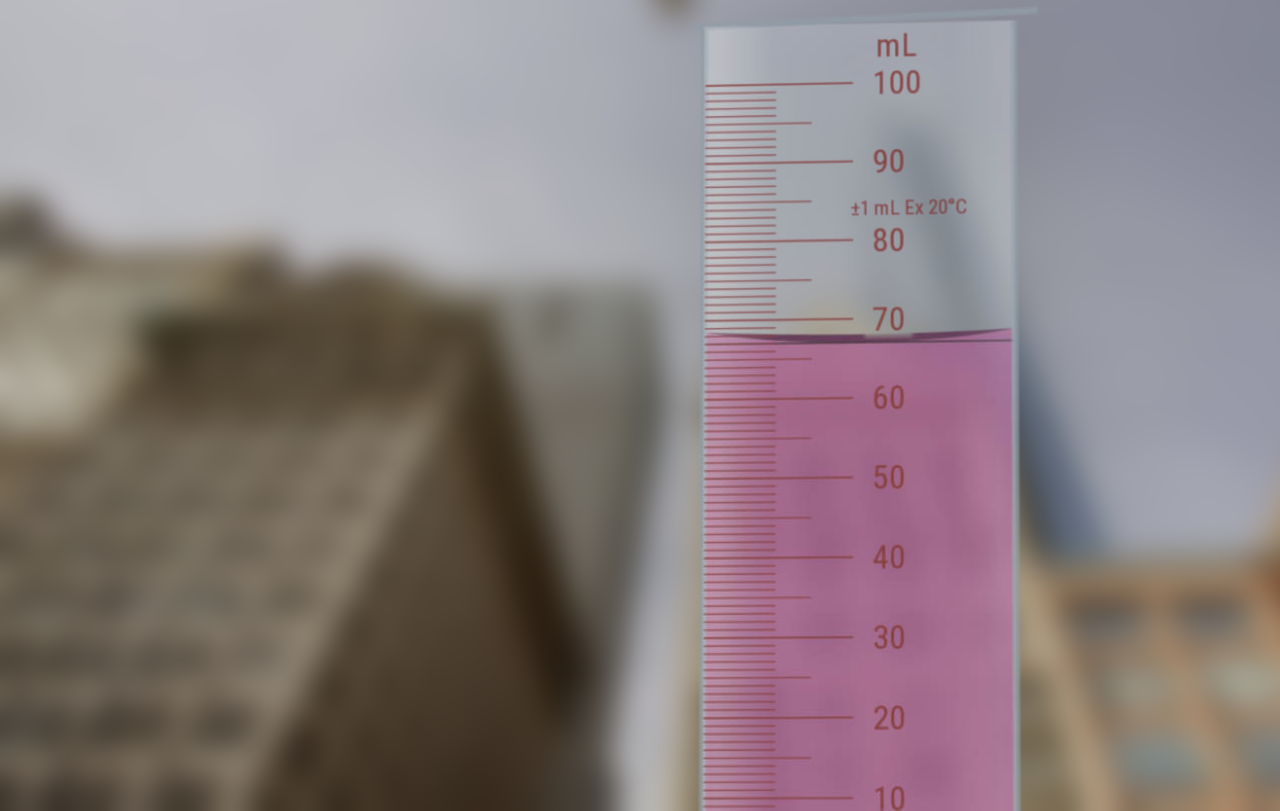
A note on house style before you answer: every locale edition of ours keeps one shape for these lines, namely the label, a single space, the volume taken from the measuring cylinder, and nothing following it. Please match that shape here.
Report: 67 mL
